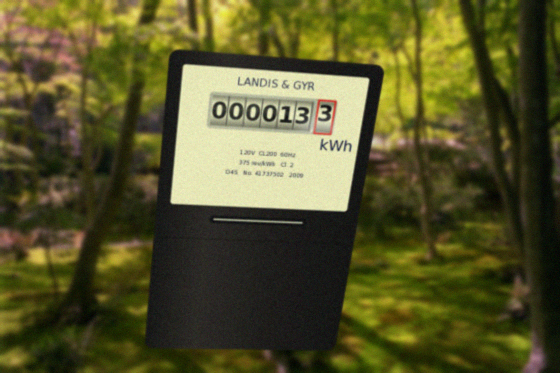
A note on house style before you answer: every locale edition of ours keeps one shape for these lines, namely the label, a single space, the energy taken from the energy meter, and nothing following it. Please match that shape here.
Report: 13.3 kWh
